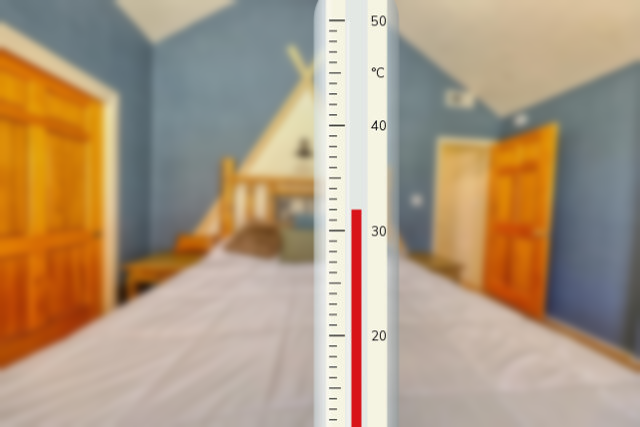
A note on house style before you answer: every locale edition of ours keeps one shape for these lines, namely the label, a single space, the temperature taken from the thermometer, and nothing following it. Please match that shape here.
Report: 32 °C
